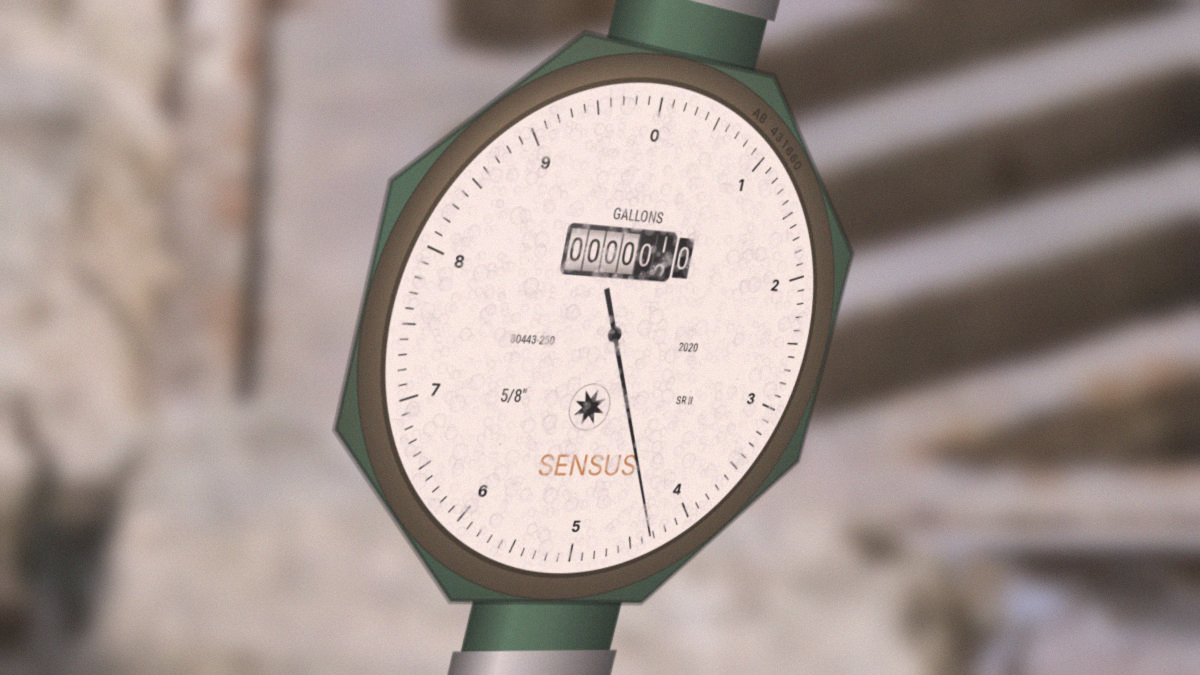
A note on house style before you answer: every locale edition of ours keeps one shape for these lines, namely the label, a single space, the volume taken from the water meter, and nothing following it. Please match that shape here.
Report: 14.3 gal
